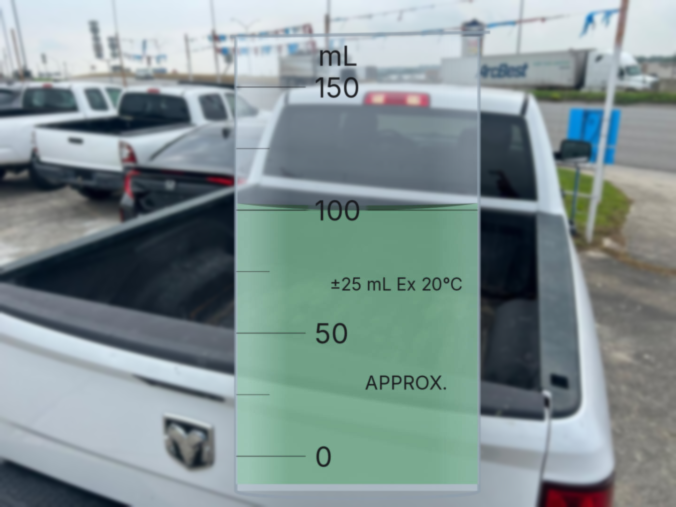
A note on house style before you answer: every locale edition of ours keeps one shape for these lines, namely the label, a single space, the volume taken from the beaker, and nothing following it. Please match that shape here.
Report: 100 mL
